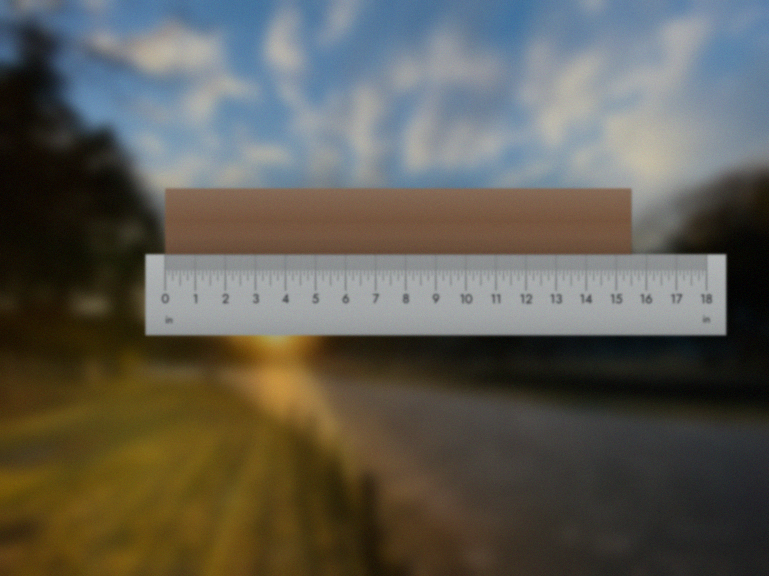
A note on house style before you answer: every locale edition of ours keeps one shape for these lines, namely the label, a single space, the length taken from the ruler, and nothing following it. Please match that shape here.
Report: 15.5 in
